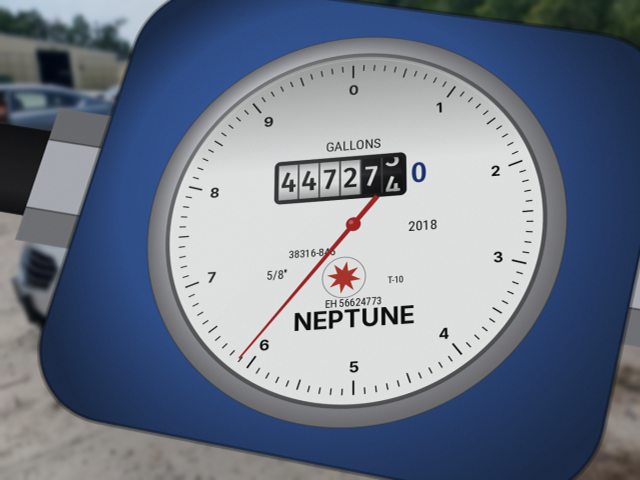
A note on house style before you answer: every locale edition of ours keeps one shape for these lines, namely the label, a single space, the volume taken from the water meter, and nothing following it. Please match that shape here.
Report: 4472736.1 gal
